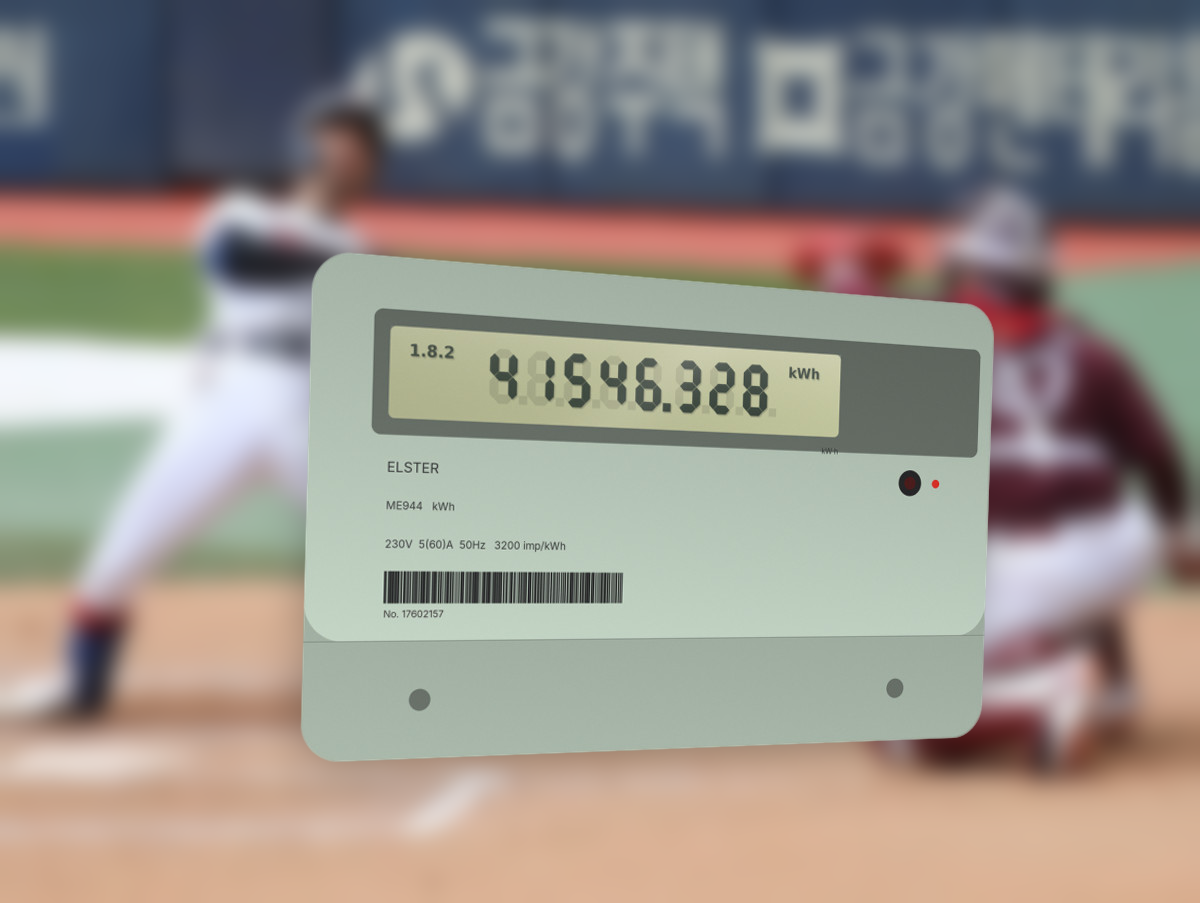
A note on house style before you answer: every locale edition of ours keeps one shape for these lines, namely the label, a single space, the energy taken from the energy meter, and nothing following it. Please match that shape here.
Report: 41546.328 kWh
